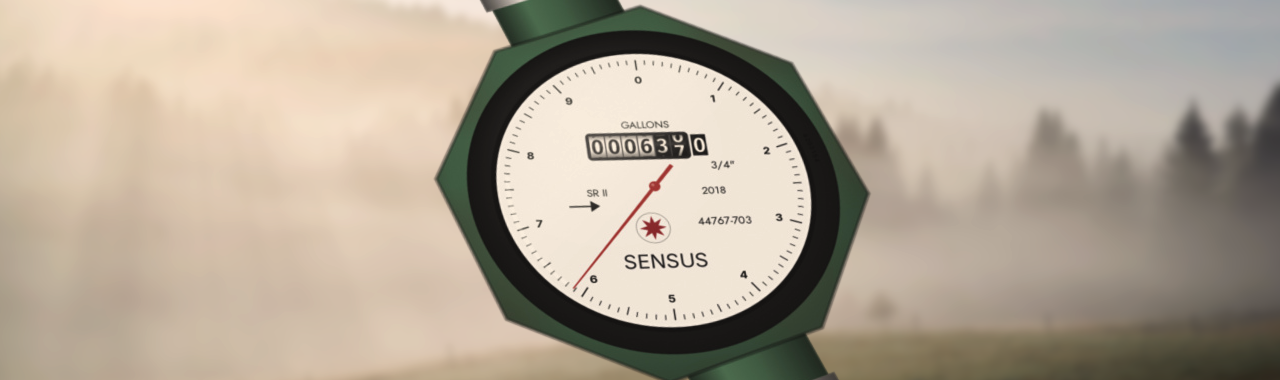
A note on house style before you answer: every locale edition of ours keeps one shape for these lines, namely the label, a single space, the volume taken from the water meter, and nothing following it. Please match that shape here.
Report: 6366.1 gal
